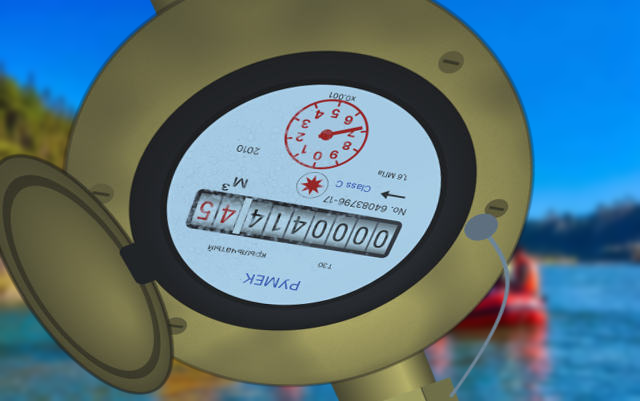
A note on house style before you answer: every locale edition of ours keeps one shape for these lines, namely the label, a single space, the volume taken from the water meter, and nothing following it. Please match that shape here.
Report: 414.456 m³
